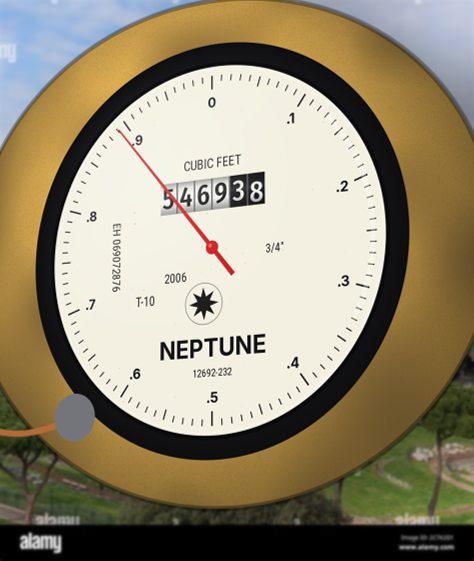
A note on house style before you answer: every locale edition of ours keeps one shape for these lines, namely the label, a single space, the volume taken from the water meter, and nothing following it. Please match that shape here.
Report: 546937.89 ft³
